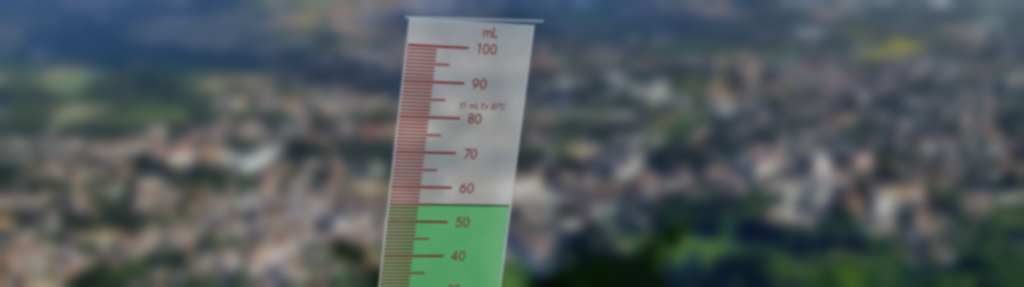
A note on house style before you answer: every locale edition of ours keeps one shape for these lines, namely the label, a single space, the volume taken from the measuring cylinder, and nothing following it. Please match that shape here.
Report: 55 mL
